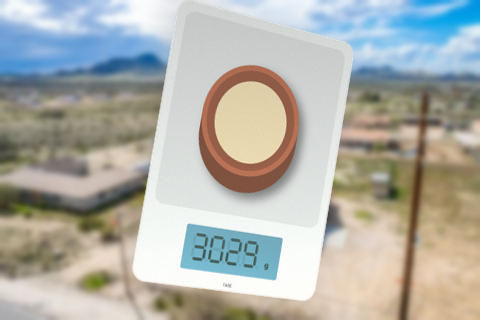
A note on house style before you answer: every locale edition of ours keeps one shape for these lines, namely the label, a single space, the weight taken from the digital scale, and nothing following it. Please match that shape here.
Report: 3029 g
